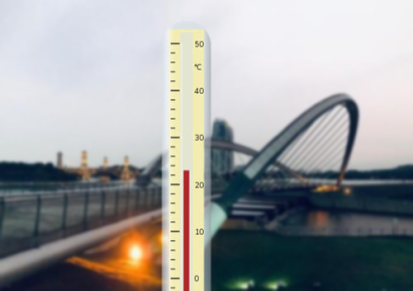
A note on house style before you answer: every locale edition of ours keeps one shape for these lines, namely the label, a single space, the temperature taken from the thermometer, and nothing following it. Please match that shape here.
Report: 23 °C
